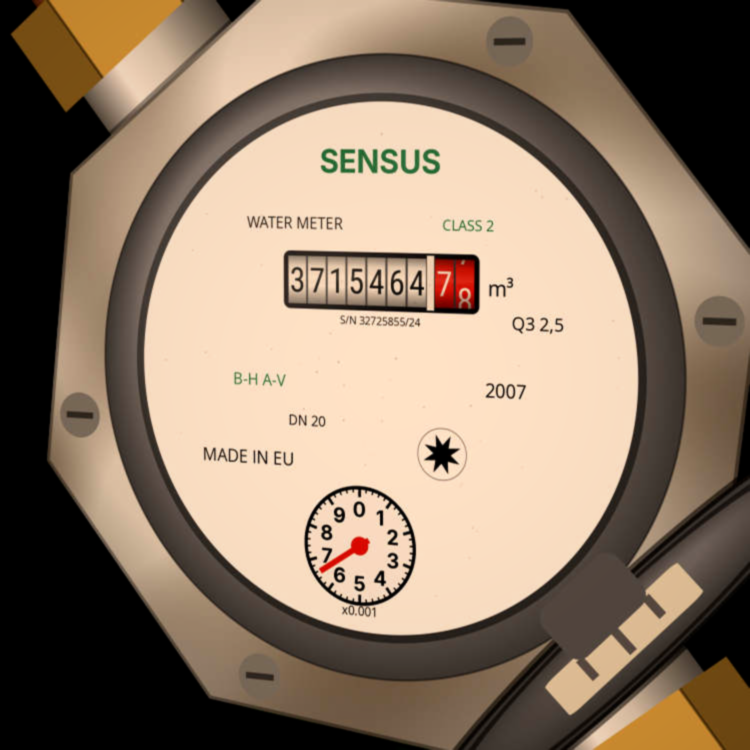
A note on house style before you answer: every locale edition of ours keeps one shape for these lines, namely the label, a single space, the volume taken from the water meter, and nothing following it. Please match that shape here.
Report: 3715464.776 m³
